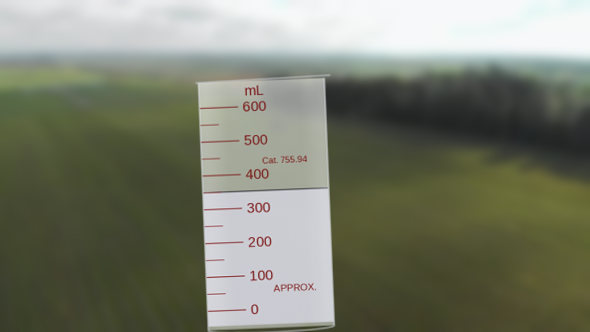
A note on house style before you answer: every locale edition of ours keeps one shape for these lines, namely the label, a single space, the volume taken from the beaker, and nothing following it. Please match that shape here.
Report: 350 mL
